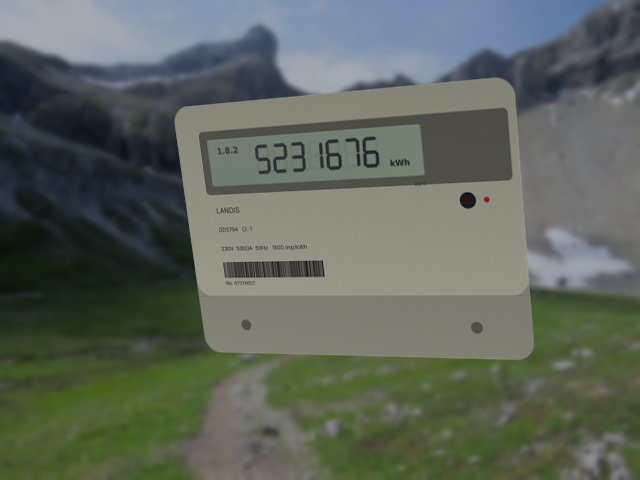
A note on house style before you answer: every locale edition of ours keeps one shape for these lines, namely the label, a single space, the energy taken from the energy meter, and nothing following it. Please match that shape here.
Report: 5231676 kWh
